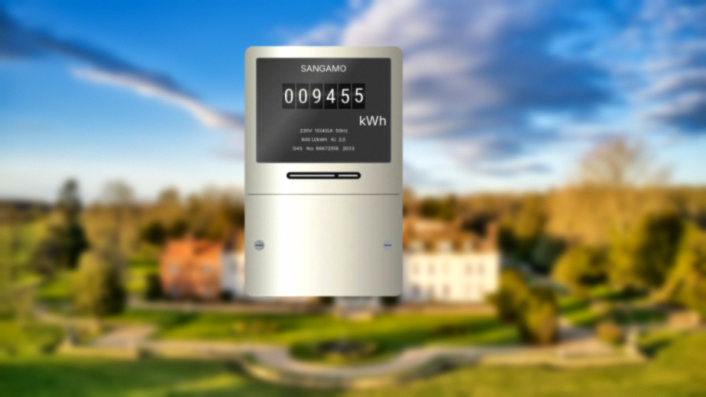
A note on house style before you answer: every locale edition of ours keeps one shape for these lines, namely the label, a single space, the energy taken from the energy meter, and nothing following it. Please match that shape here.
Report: 9455 kWh
